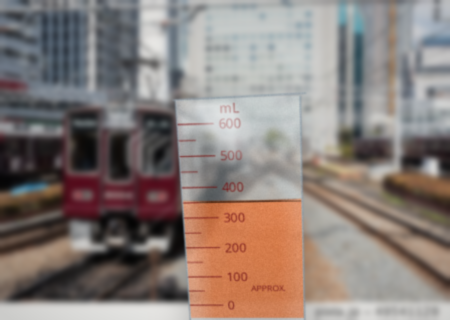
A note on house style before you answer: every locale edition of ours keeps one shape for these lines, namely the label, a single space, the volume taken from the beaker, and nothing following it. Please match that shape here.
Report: 350 mL
